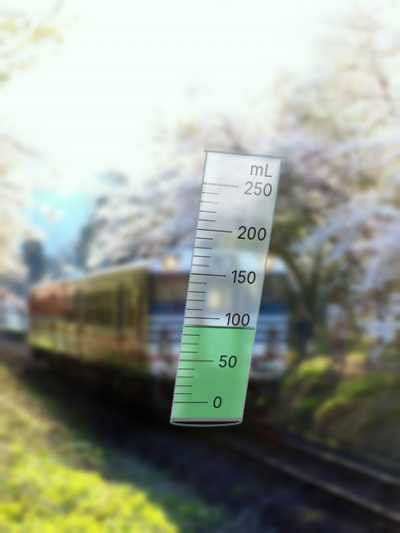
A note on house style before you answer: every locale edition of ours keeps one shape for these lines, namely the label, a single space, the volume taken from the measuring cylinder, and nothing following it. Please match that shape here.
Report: 90 mL
